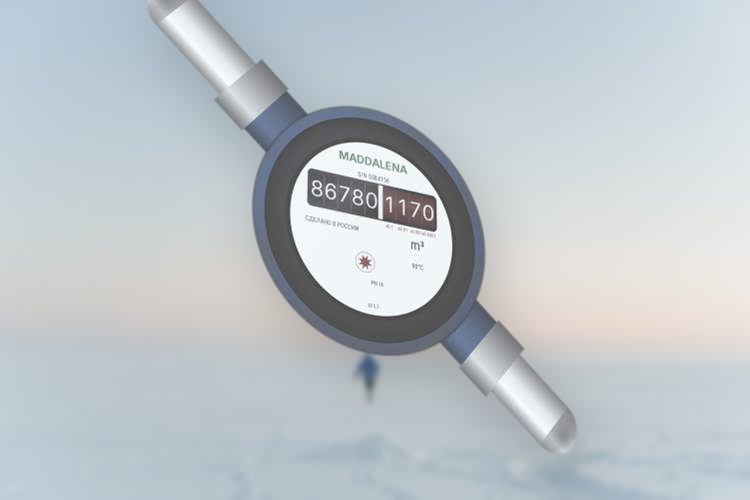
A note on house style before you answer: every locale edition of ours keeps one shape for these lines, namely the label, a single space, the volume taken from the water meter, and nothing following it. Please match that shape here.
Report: 86780.1170 m³
